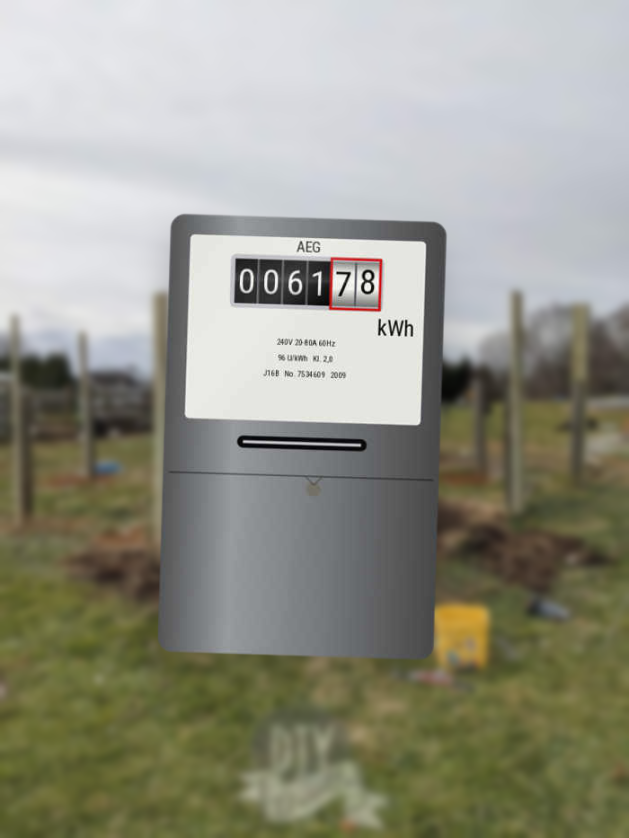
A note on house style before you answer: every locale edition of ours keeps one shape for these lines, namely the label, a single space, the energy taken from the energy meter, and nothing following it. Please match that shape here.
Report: 61.78 kWh
